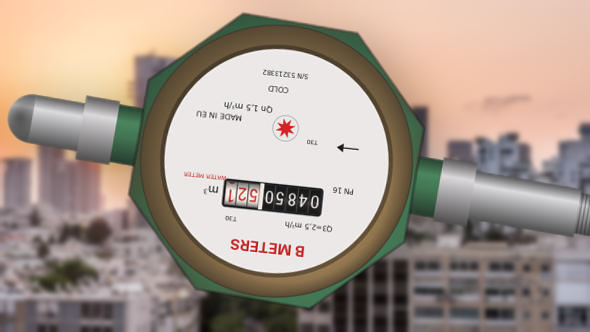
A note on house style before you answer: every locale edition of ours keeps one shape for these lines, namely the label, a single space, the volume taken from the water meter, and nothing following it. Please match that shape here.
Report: 4850.521 m³
